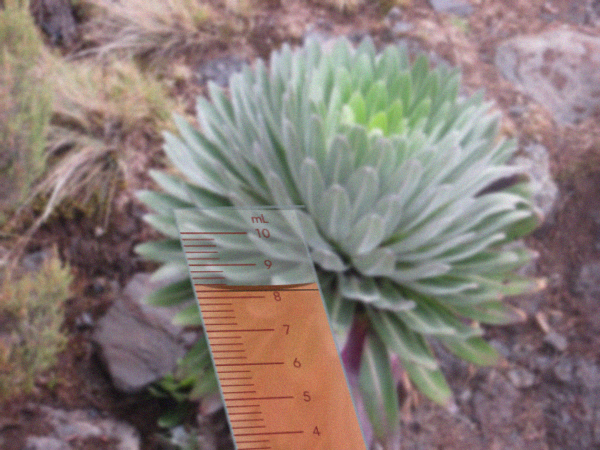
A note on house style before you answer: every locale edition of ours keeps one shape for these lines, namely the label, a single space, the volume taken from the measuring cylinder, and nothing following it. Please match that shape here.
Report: 8.2 mL
